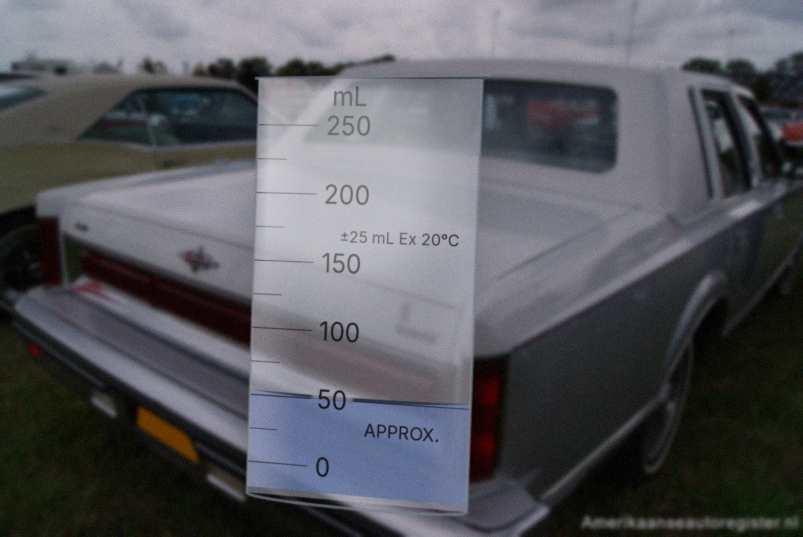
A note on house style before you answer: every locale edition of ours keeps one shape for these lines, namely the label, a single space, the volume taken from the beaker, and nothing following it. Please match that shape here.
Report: 50 mL
